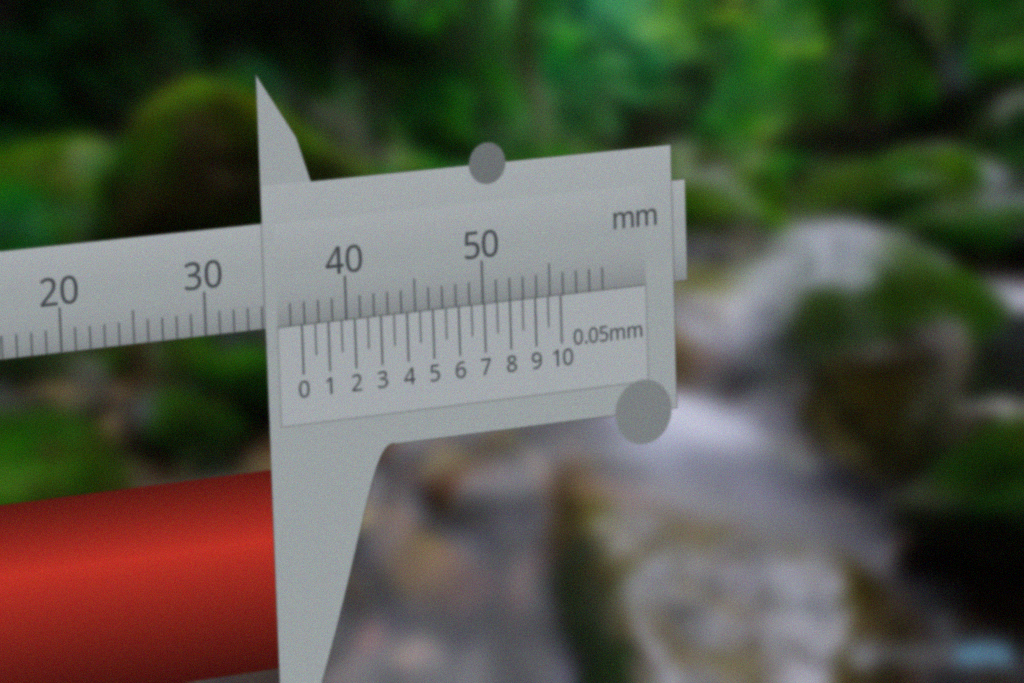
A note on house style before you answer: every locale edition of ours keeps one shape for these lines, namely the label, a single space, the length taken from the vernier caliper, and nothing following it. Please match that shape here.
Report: 36.8 mm
